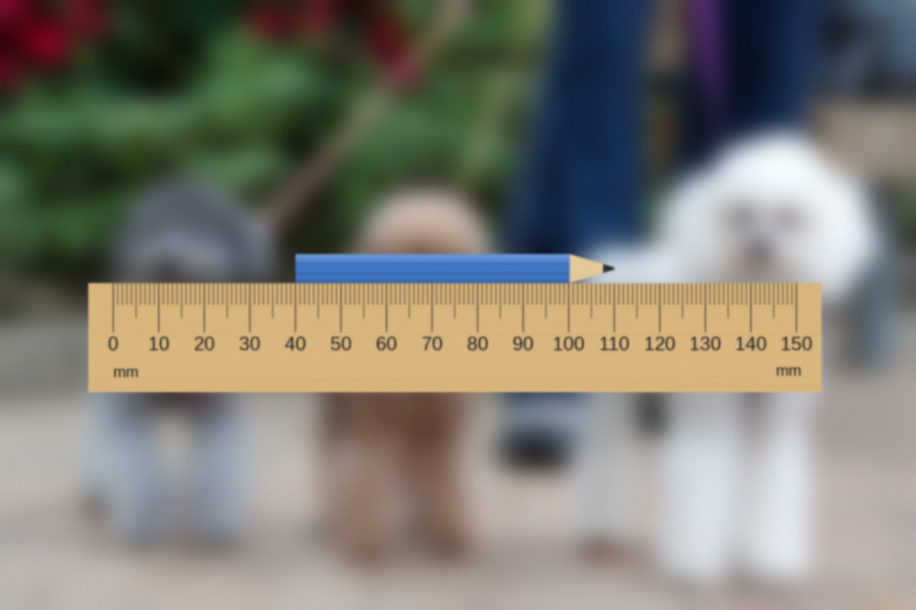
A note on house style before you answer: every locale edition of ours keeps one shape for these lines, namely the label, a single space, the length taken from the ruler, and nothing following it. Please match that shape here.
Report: 70 mm
